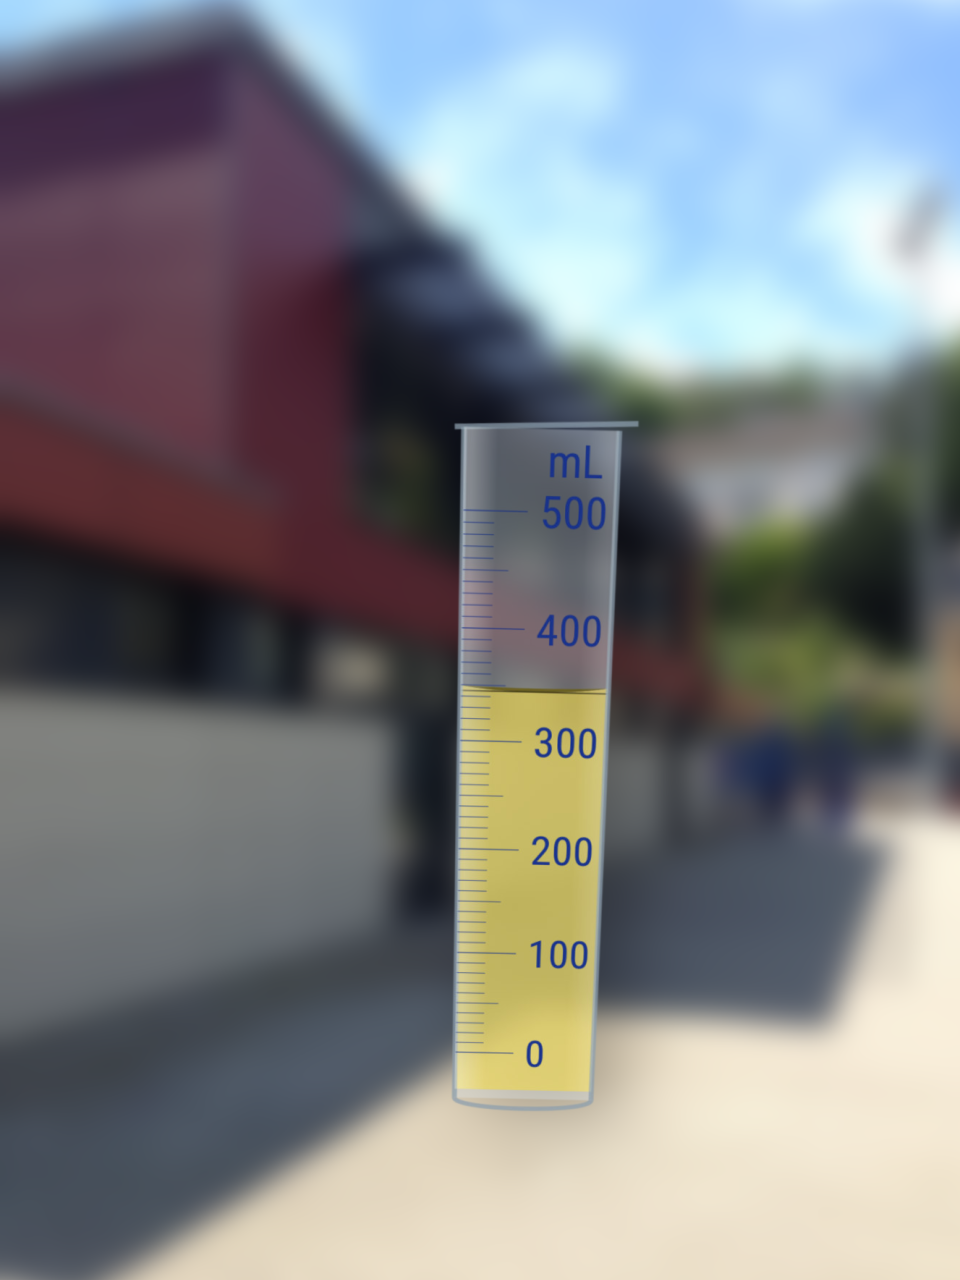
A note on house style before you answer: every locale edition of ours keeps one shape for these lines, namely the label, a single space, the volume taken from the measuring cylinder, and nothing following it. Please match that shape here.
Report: 345 mL
